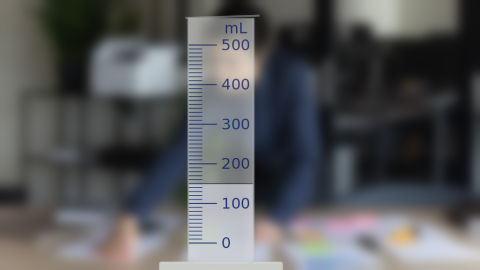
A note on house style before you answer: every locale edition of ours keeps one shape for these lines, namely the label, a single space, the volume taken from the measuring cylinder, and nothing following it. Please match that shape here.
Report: 150 mL
